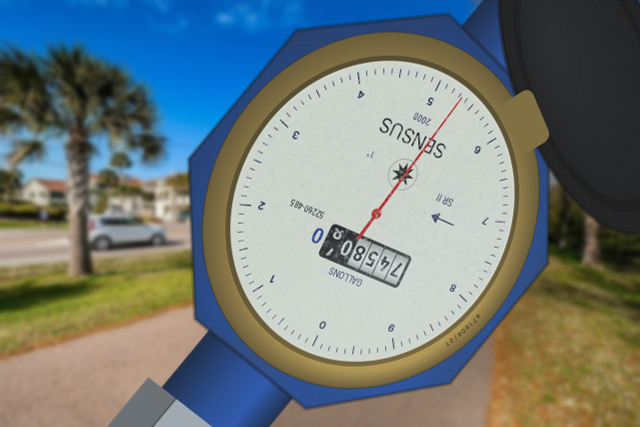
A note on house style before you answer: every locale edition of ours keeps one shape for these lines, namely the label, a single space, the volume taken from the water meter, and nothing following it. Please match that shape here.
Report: 7458075.3 gal
